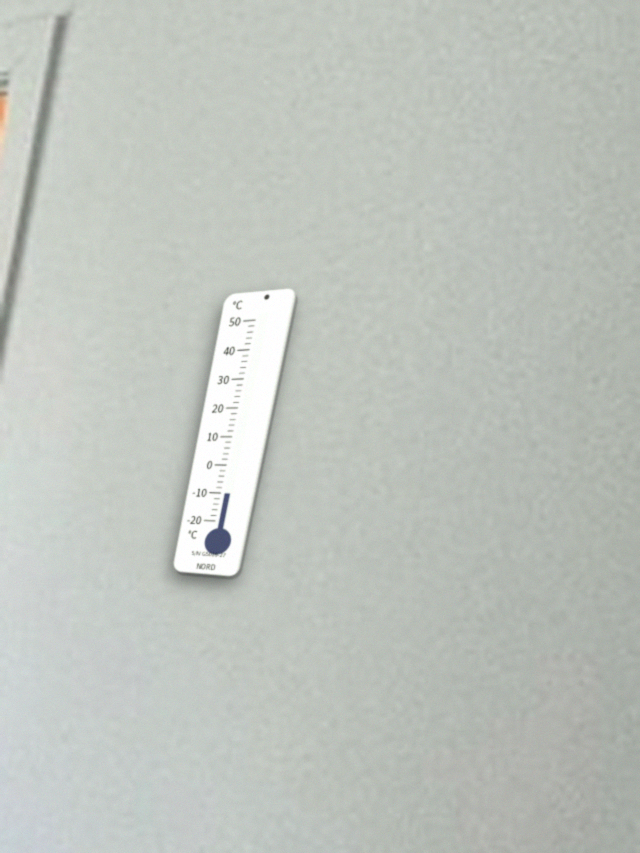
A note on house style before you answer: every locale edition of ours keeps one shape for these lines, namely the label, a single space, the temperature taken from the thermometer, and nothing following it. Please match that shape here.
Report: -10 °C
